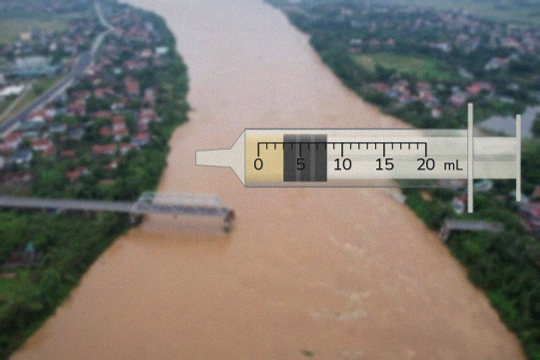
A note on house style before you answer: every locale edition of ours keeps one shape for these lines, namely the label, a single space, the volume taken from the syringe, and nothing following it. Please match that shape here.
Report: 3 mL
